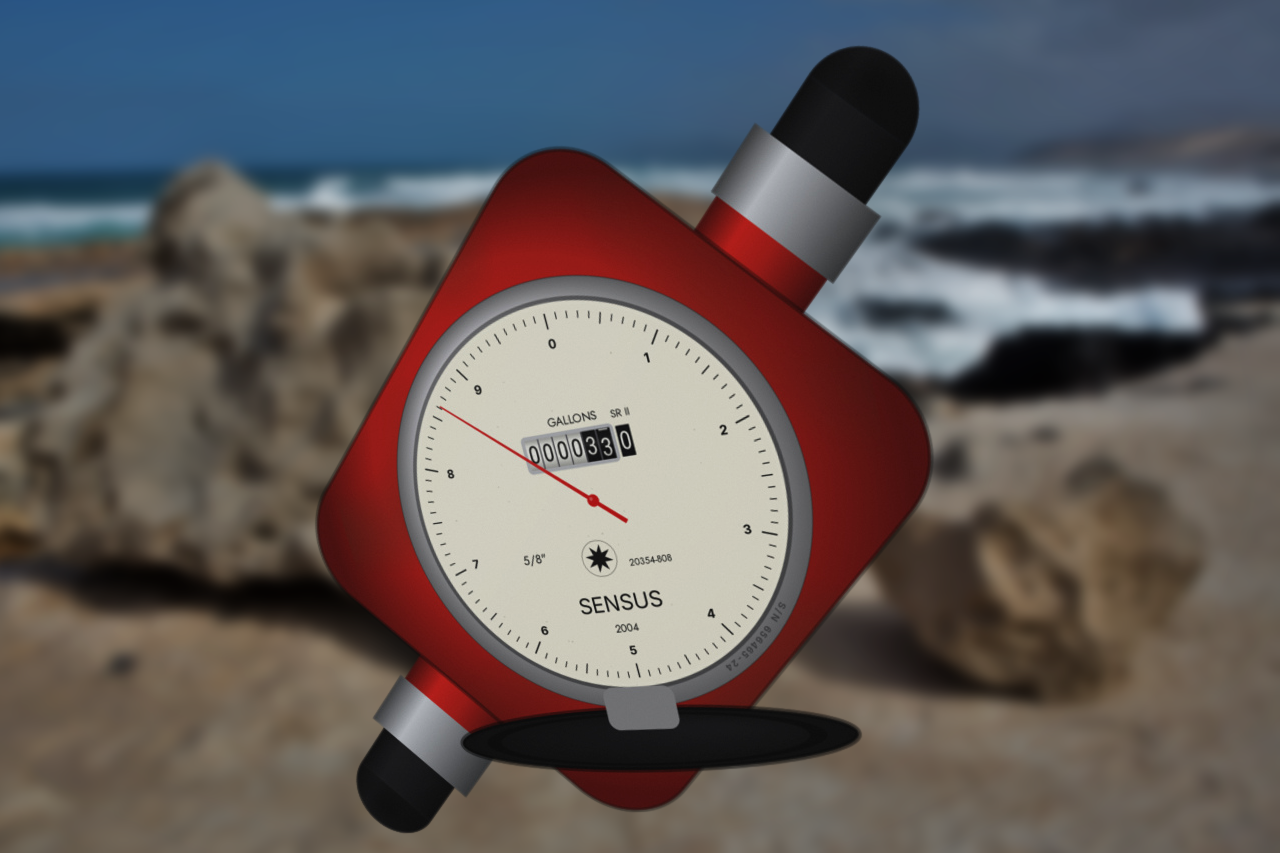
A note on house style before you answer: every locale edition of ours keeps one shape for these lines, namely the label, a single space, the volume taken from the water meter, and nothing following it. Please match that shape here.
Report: 328.6 gal
